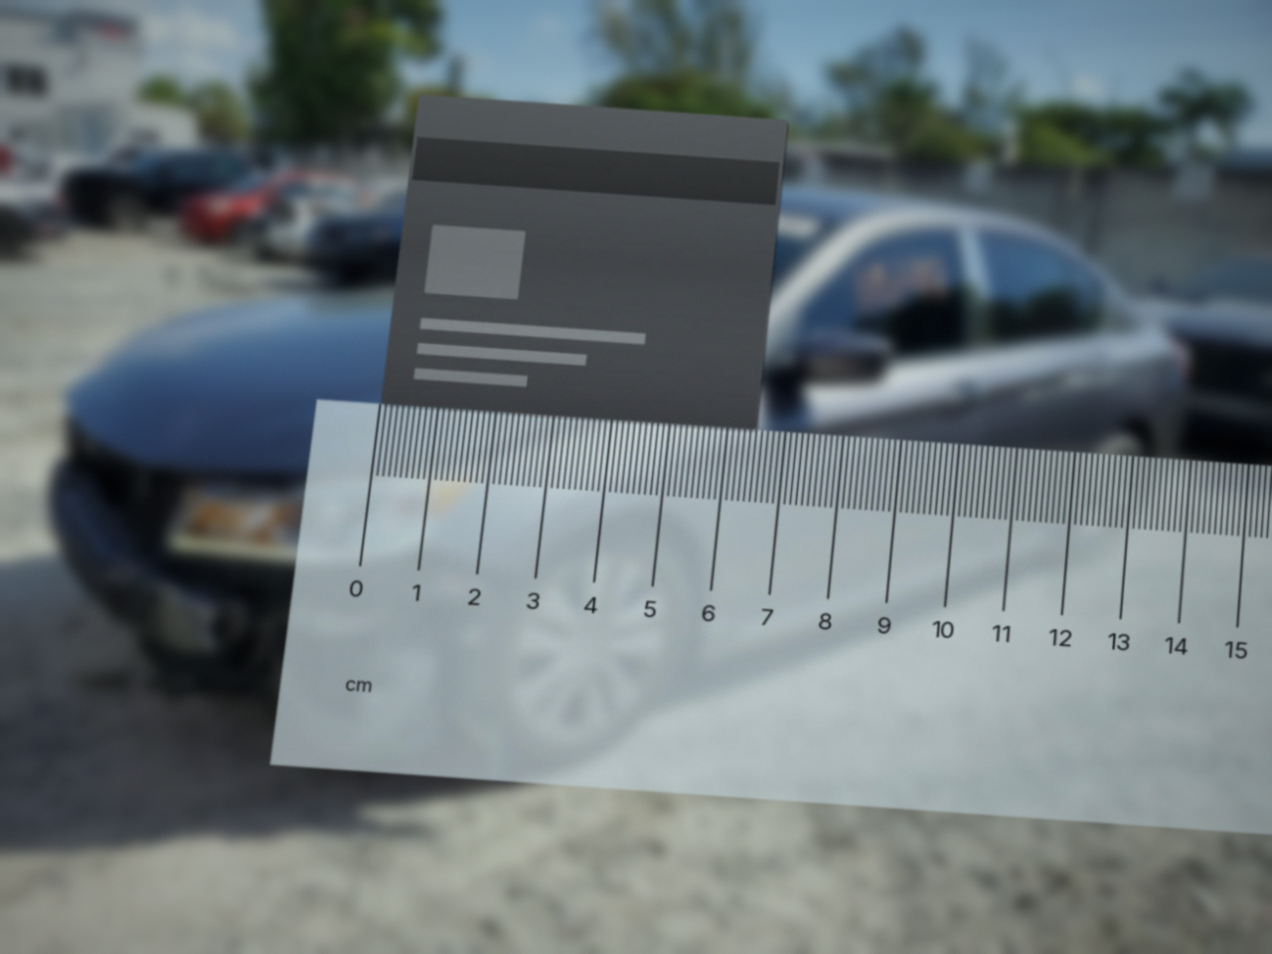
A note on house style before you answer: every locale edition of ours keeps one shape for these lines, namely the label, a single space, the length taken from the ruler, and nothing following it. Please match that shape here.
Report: 6.5 cm
